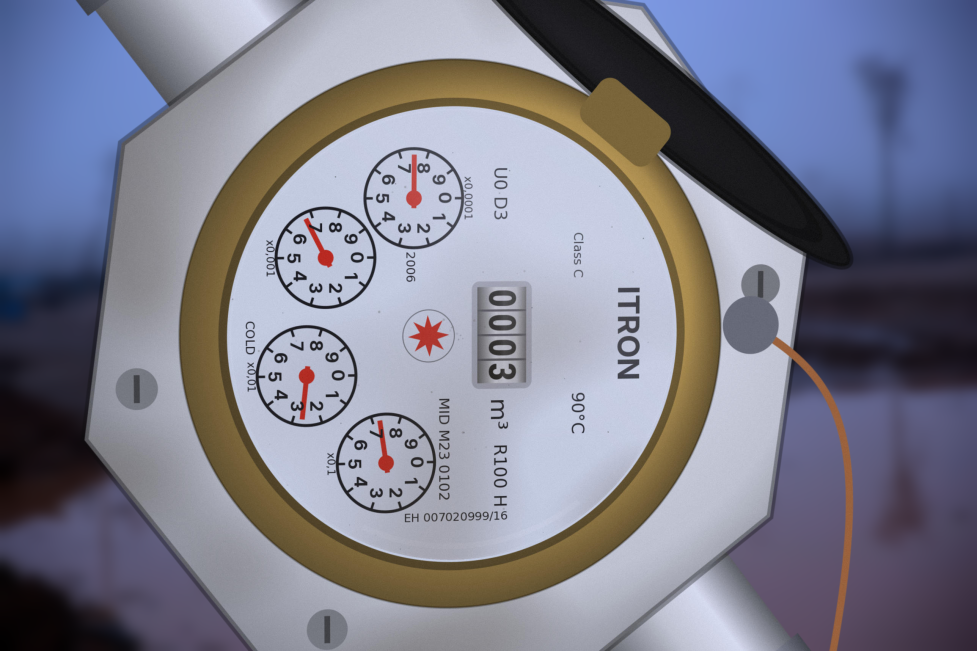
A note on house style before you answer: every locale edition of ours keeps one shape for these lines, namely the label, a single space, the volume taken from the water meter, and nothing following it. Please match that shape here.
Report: 3.7267 m³
